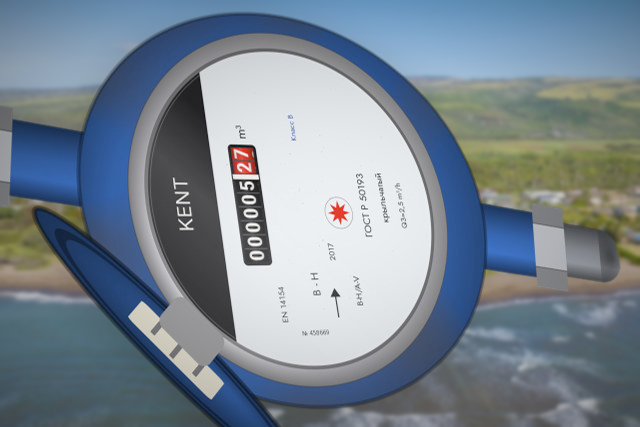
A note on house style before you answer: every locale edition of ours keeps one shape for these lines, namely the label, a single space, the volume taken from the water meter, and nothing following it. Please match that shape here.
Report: 5.27 m³
